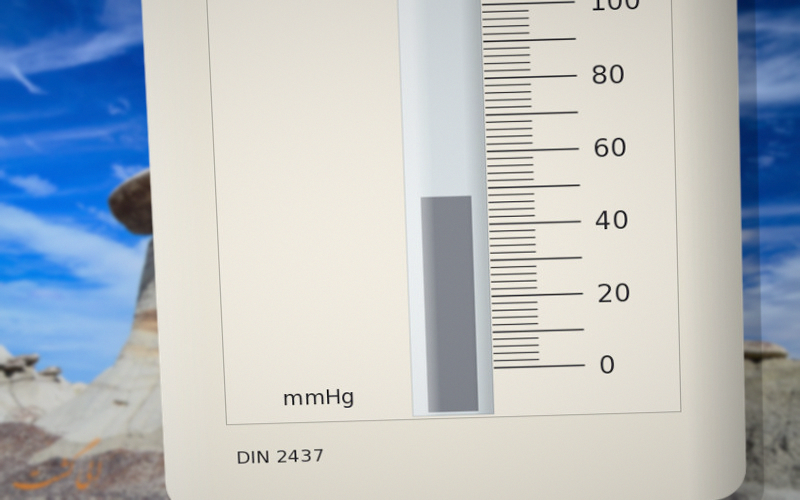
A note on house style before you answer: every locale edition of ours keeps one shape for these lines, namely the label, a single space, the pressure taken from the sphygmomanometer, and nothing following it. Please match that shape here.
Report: 48 mmHg
